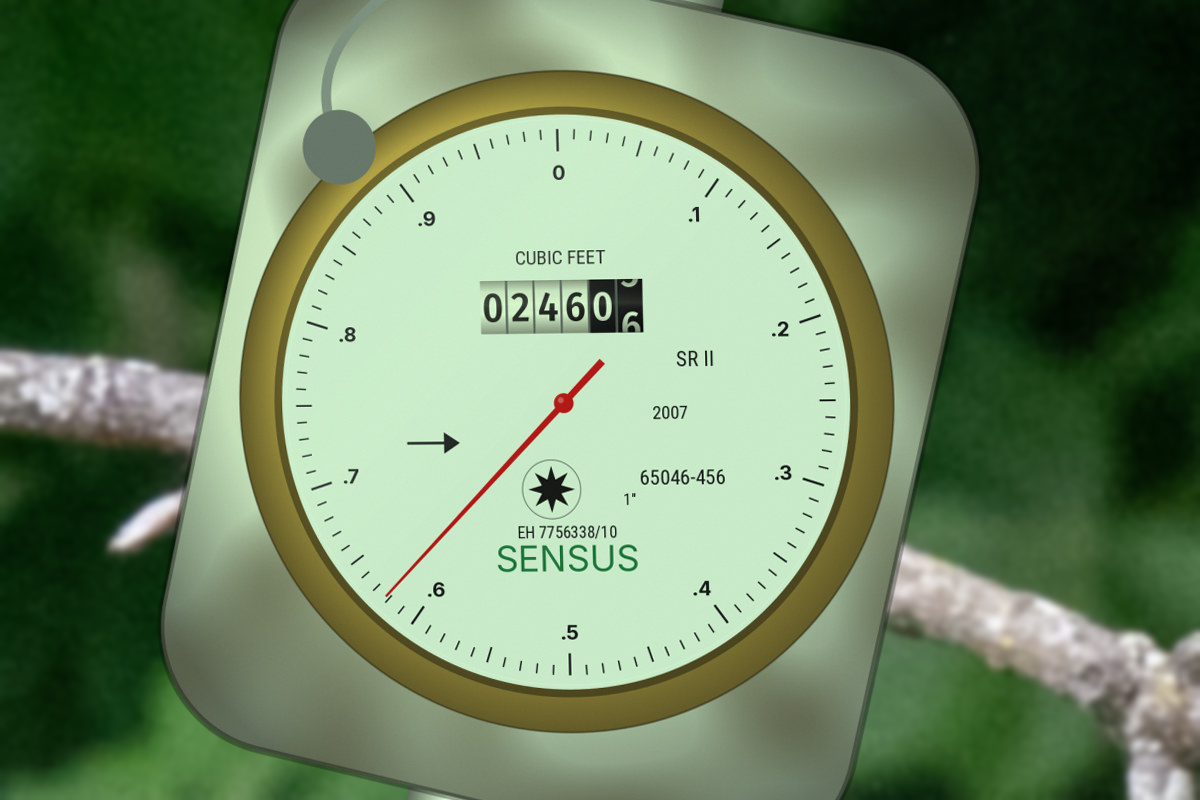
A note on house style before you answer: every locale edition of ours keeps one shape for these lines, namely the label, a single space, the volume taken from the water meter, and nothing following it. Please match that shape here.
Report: 24605.62 ft³
